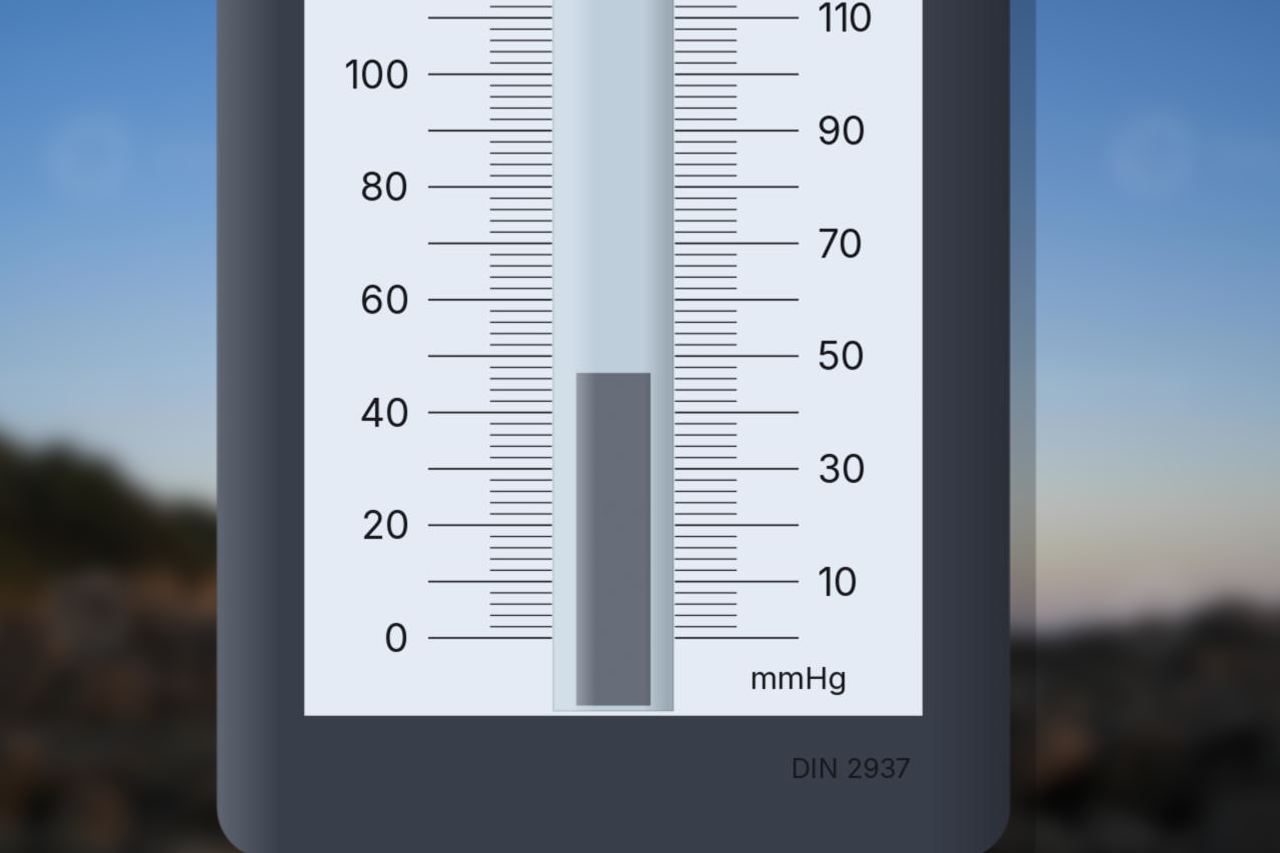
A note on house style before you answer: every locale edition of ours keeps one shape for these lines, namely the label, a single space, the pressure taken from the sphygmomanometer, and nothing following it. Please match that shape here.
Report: 47 mmHg
